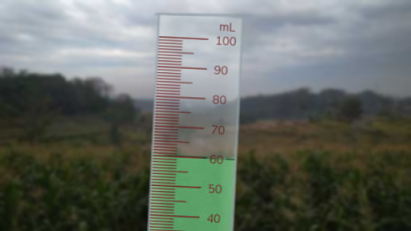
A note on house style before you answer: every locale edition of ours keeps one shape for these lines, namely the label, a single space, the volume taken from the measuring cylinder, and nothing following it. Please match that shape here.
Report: 60 mL
